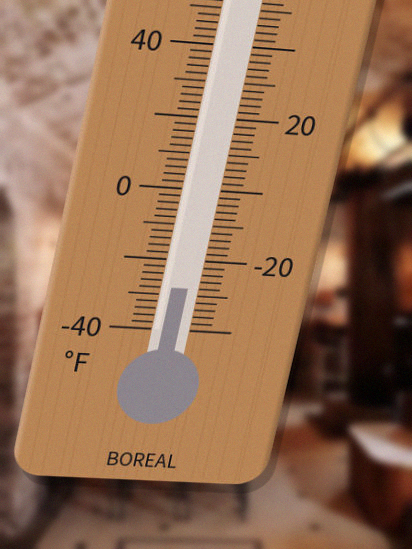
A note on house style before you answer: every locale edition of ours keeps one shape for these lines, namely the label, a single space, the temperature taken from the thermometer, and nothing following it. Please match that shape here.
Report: -28 °F
